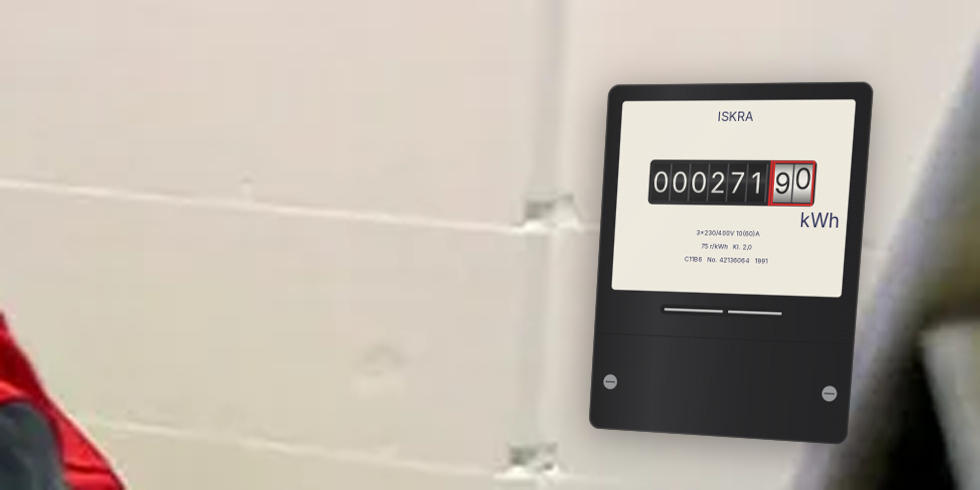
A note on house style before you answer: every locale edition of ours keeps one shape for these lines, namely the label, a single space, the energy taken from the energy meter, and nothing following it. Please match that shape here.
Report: 271.90 kWh
